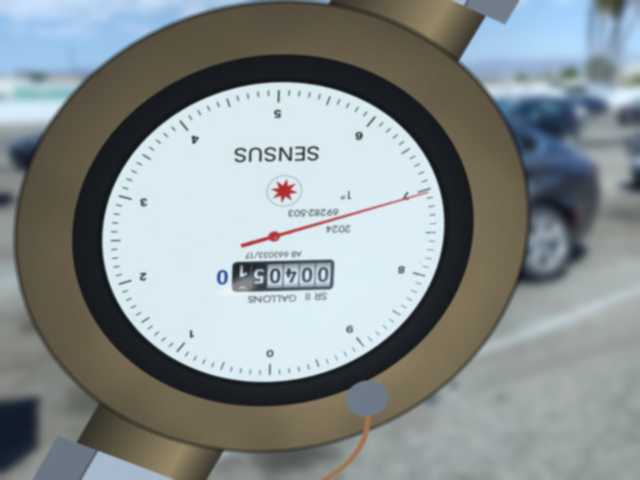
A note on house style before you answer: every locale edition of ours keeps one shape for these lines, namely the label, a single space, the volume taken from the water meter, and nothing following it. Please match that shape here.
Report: 40507.0 gal
